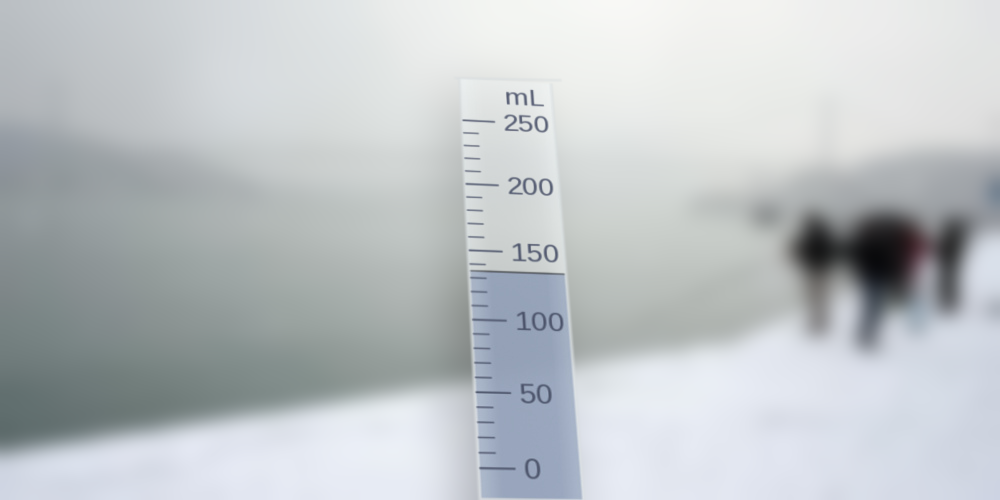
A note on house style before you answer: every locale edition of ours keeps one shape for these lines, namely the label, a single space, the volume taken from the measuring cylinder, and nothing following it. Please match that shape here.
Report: 135 mL
